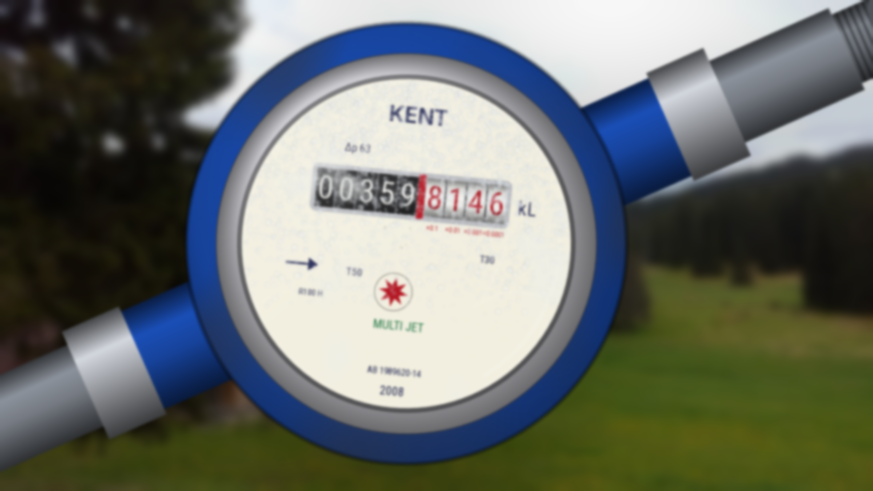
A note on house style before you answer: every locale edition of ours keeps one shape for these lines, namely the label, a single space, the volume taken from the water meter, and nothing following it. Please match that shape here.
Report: 359.8146 kL
